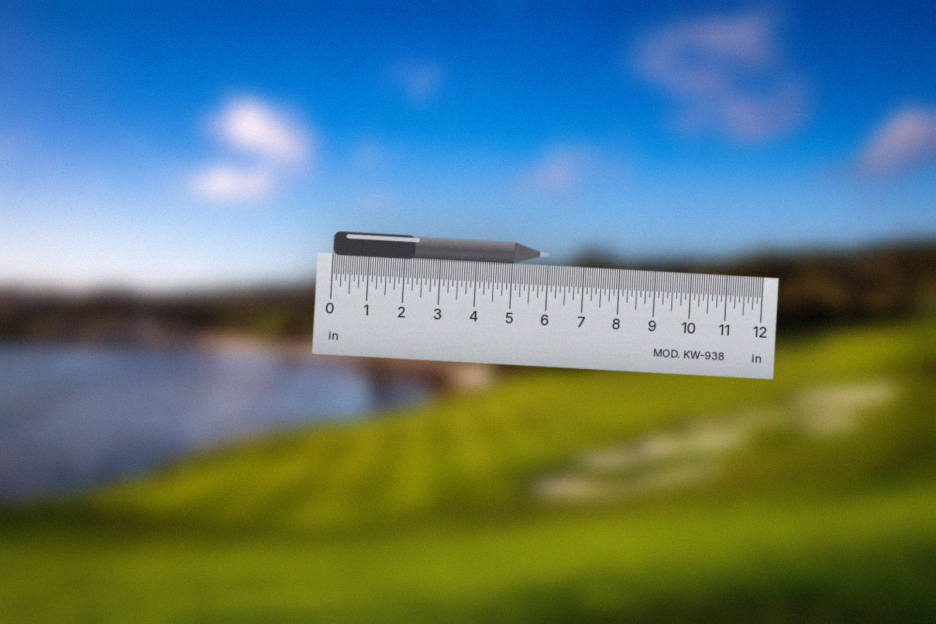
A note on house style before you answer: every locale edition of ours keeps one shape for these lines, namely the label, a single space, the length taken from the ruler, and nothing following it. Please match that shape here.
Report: 6 in
